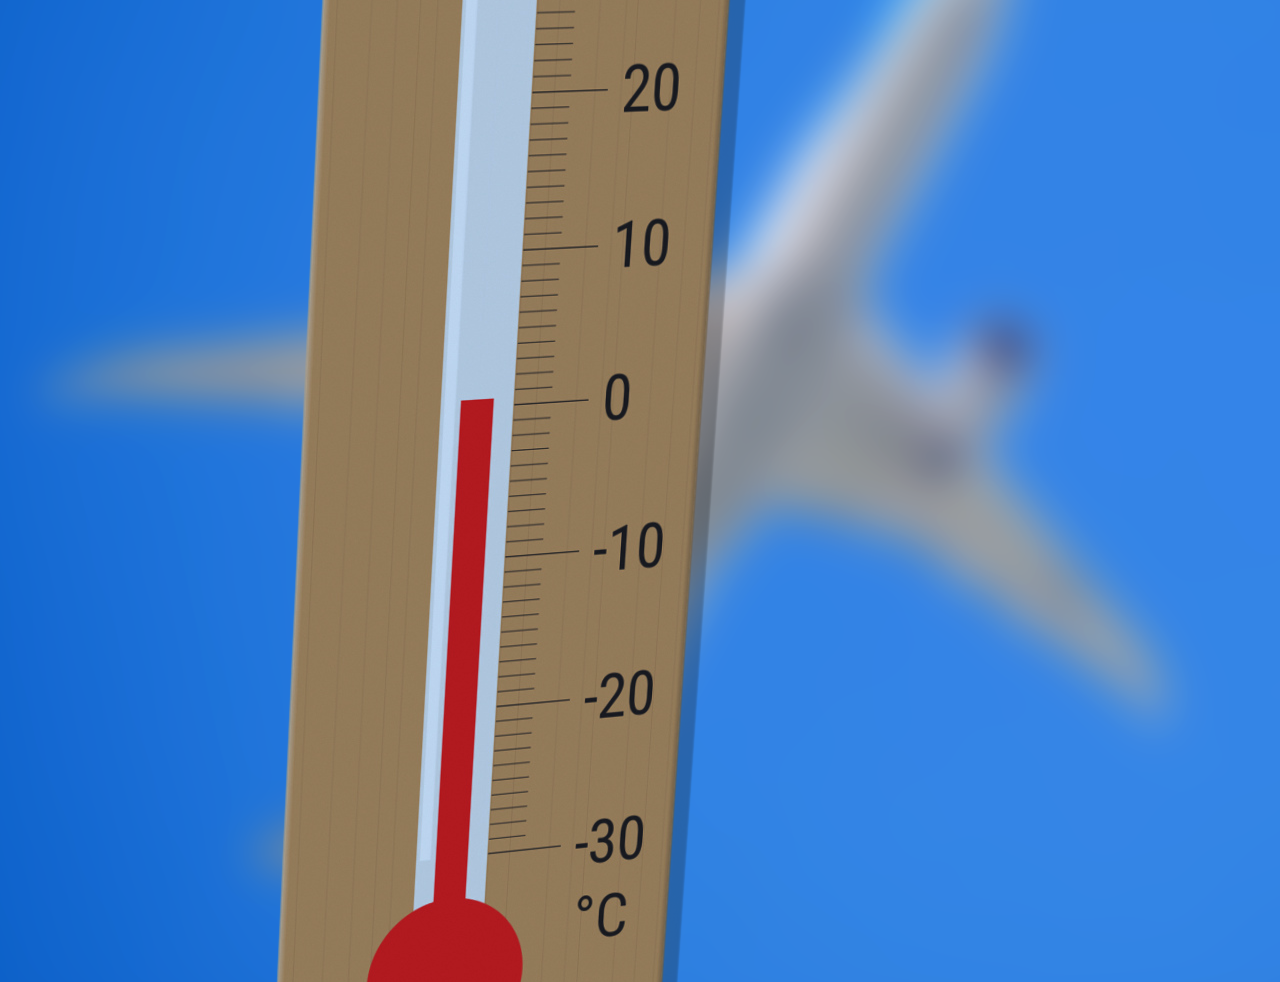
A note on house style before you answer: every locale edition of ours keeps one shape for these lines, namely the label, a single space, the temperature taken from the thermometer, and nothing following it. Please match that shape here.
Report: 0.5 °C
